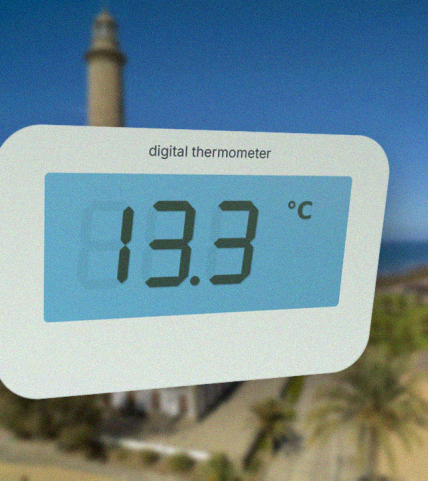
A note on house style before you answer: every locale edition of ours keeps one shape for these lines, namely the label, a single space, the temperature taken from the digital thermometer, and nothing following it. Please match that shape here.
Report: 13.3 °C
